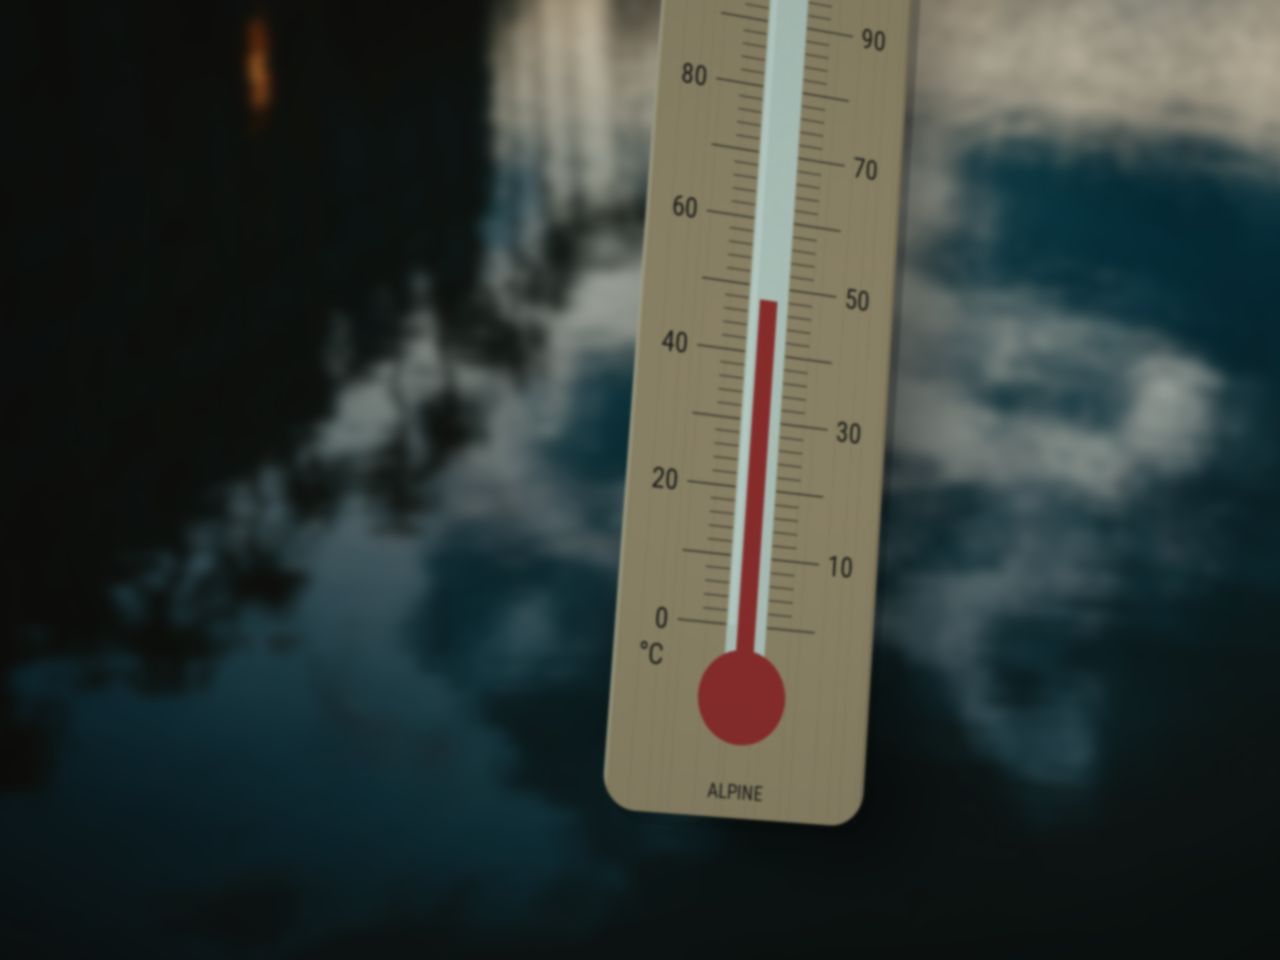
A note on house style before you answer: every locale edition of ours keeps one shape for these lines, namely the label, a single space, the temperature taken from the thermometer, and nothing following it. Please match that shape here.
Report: 48 °C
